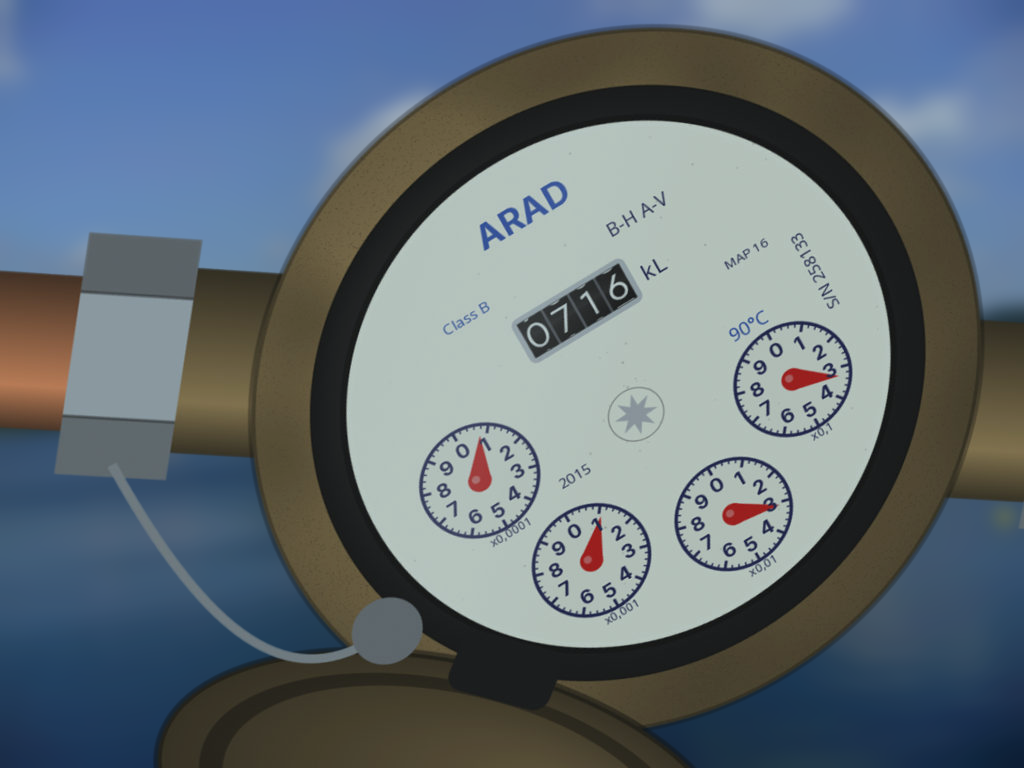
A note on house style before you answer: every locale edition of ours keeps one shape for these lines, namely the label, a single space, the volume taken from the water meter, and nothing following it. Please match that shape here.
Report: 716.3310 kL
